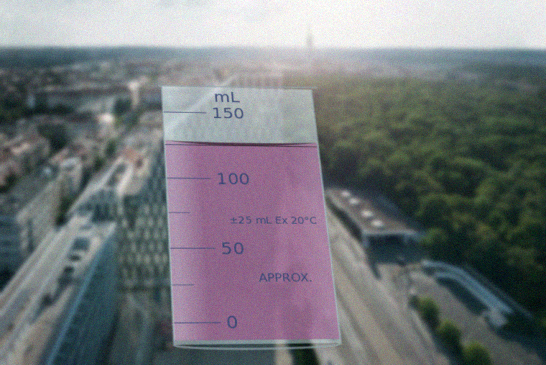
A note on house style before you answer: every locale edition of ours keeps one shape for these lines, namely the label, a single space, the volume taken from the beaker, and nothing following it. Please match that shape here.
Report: 125 mL
